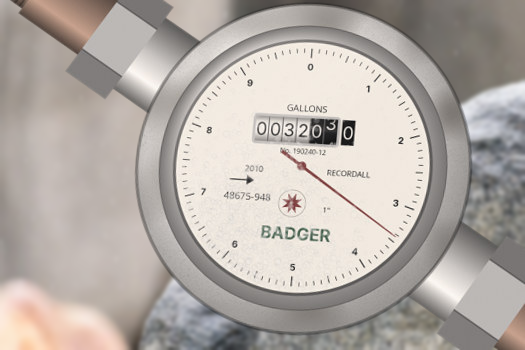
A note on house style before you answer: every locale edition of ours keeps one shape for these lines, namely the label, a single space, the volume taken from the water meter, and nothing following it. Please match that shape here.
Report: 32033.4 gal
